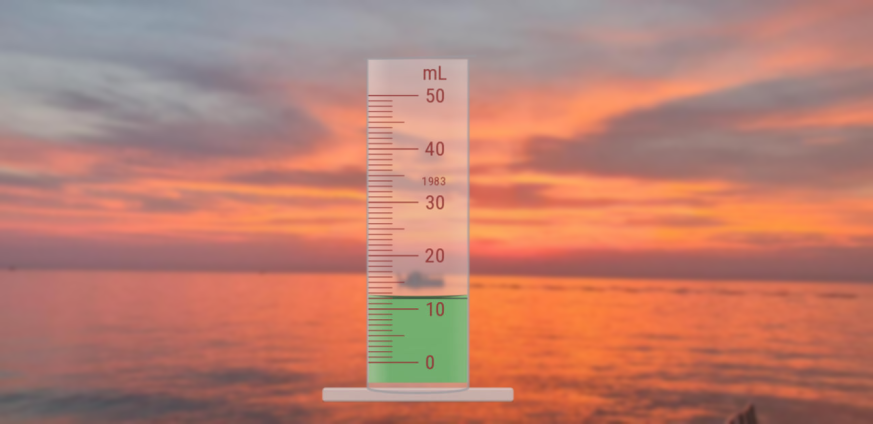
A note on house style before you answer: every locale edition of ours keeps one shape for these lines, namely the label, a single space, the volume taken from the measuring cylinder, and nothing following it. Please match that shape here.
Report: 12 mL
